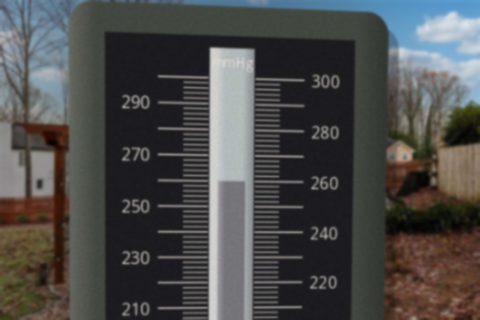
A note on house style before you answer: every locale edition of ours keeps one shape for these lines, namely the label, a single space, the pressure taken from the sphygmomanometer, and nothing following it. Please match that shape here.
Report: 260 mmHg
